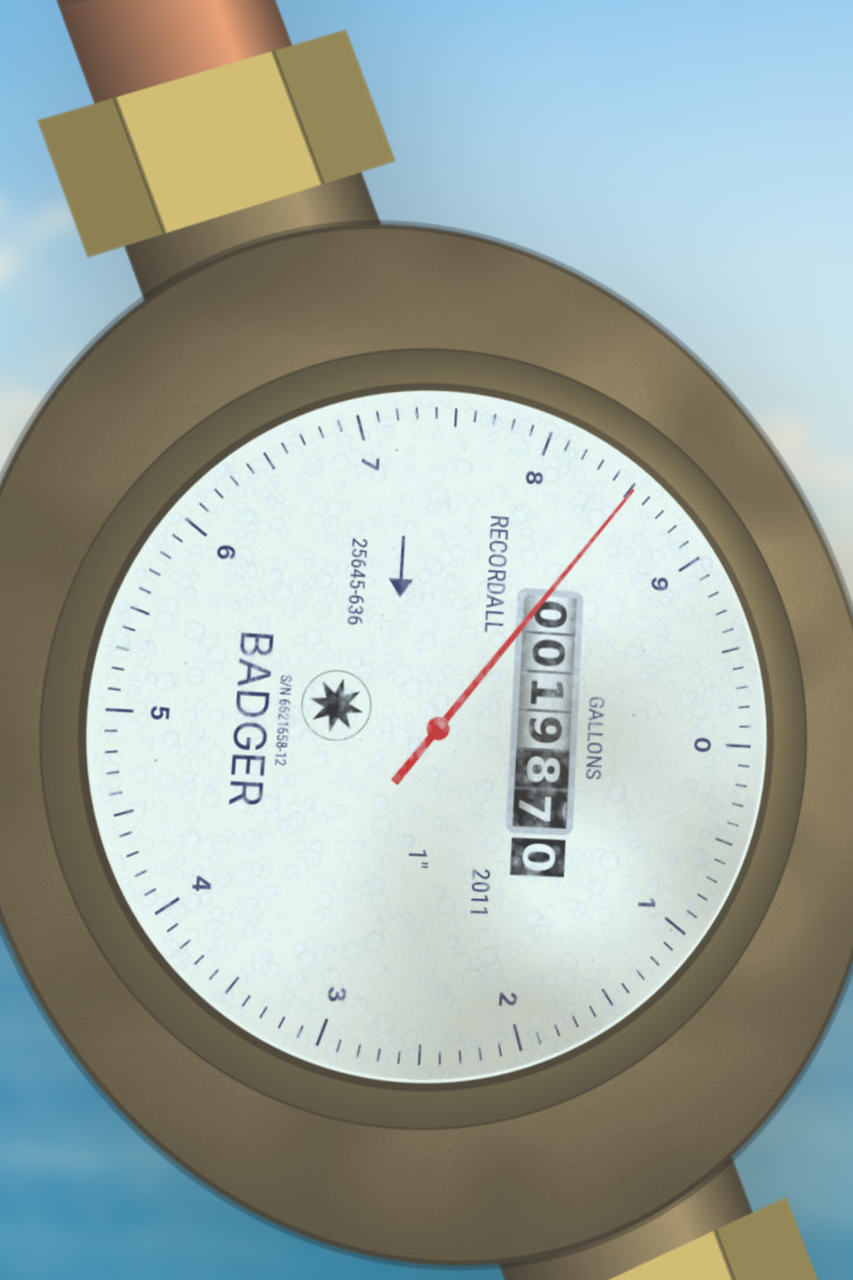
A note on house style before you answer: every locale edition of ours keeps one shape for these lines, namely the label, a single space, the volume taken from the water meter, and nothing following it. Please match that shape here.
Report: 19868.5 gal
